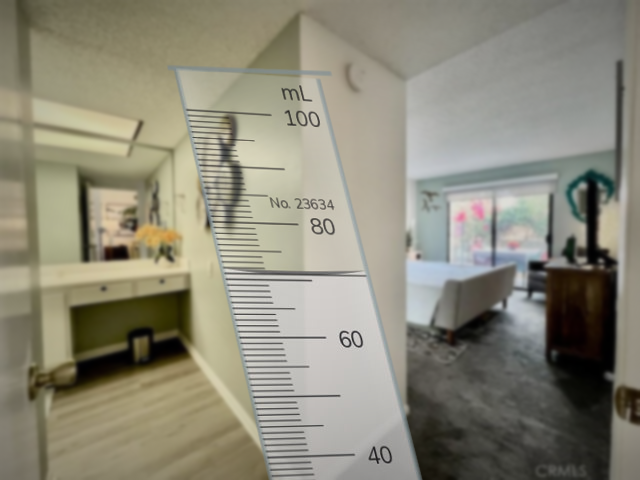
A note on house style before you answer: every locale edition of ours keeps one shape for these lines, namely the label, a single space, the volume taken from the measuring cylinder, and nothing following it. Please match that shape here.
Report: 71 mL
